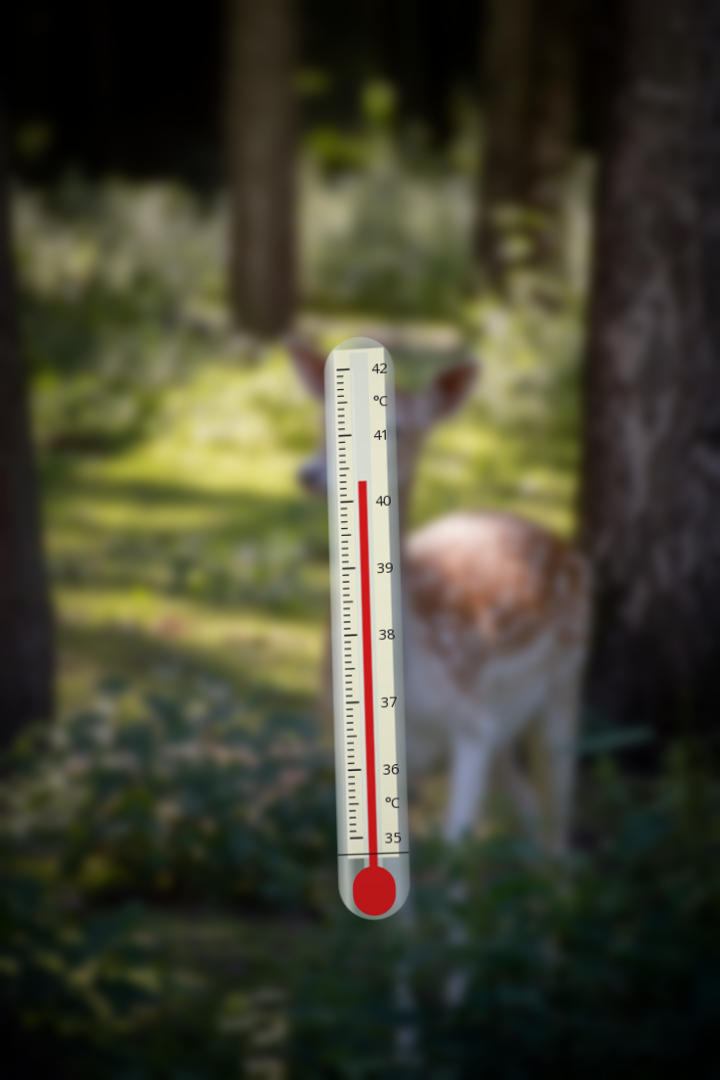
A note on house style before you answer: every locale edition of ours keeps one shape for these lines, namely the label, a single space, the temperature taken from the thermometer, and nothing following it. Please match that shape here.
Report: 40.3 °C
